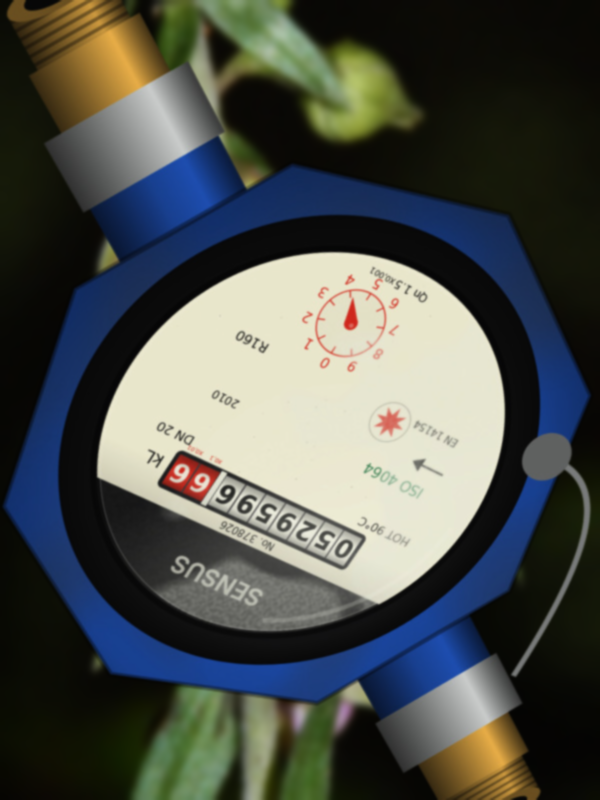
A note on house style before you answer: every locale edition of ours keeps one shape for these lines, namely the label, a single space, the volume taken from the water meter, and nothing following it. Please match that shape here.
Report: 529596.664 kL
